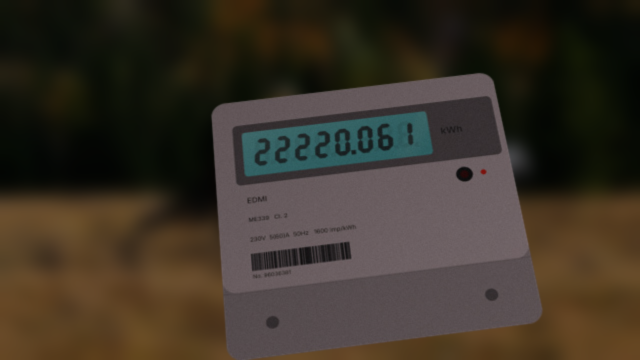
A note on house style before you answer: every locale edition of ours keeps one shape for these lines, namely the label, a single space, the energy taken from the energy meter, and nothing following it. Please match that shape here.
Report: 22220.061 kWh
